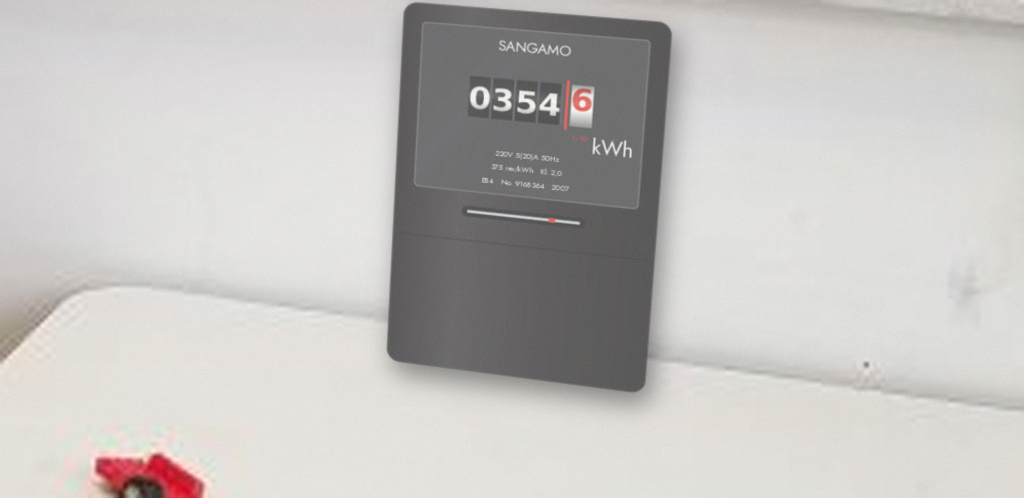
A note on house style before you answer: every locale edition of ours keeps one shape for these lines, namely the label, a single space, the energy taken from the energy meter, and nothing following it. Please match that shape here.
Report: 354.6 kWh
